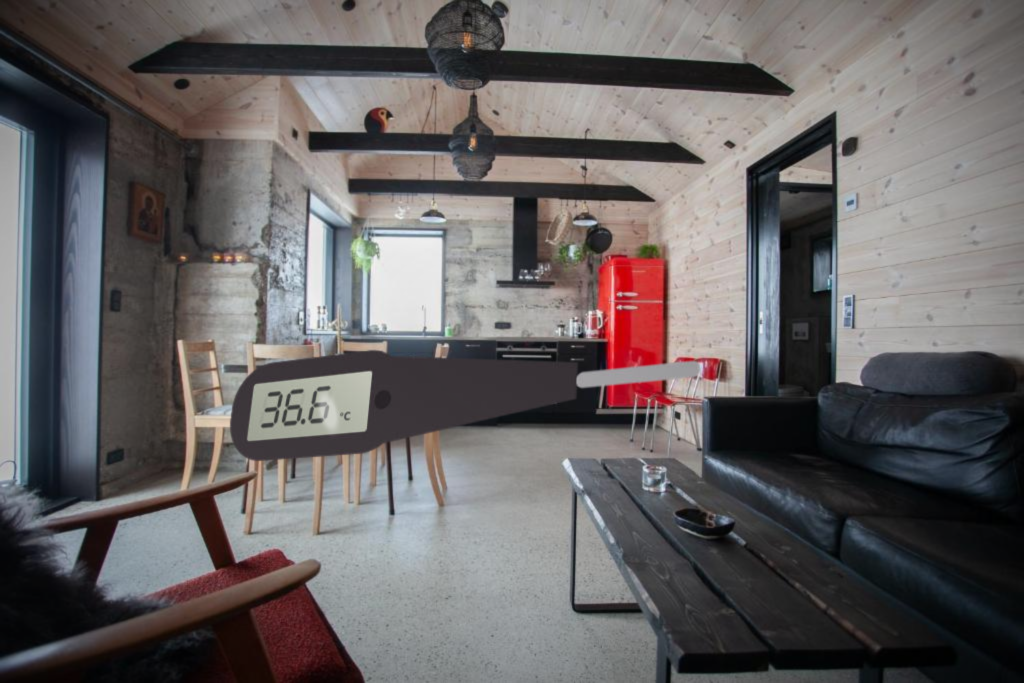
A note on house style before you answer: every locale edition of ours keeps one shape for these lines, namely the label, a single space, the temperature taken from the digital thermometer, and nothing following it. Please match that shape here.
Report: 36.6 °C
